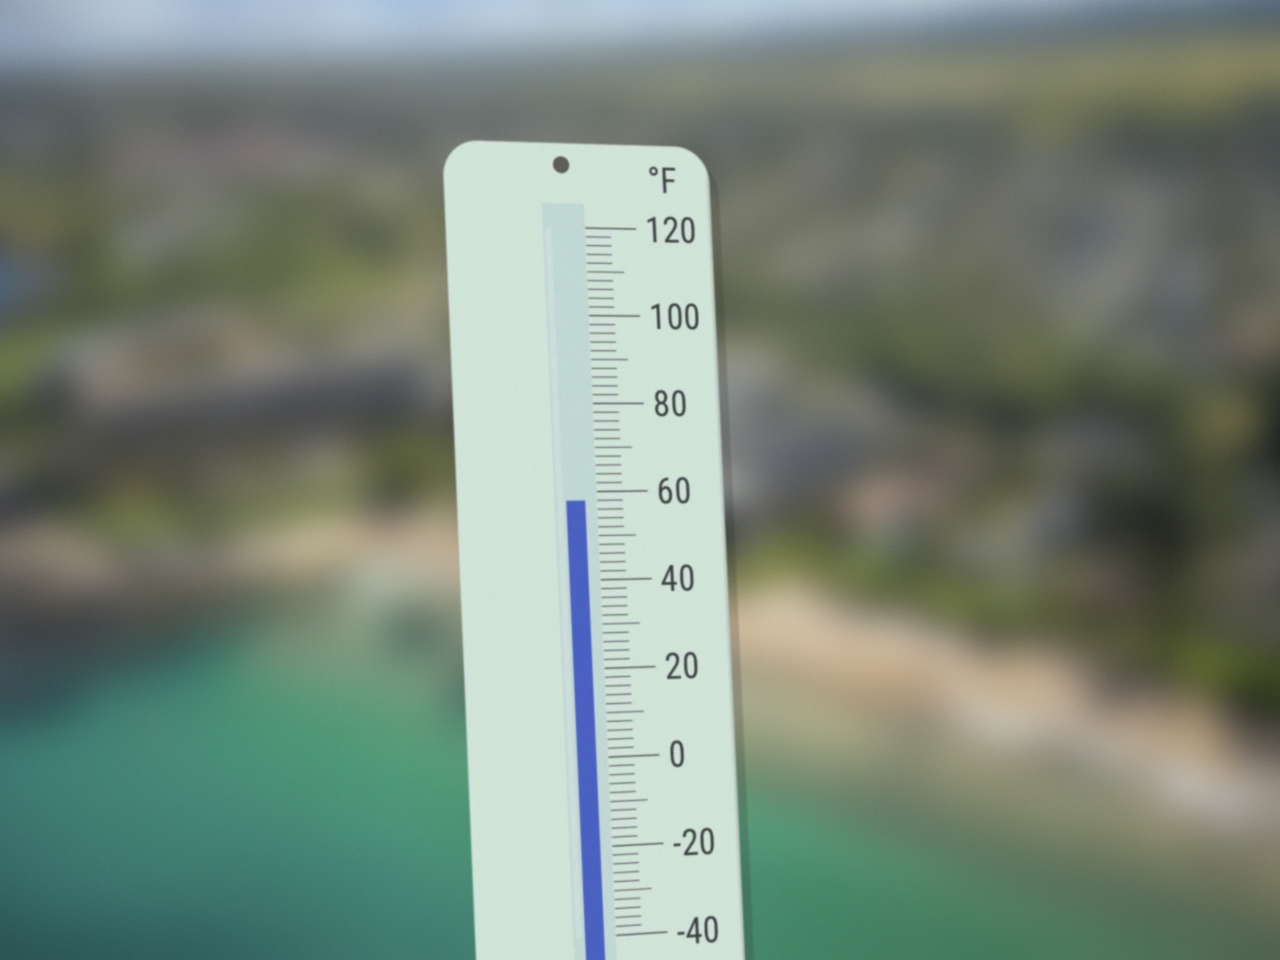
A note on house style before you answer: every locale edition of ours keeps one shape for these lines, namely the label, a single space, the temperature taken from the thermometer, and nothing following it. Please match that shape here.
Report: 58 °F
